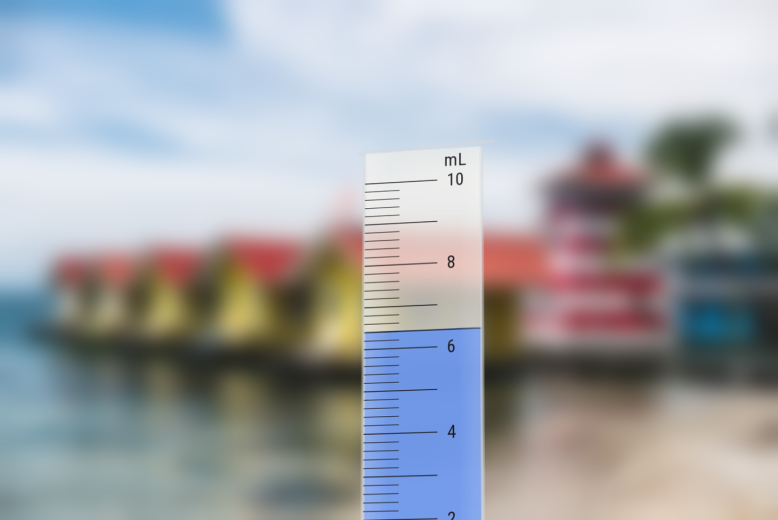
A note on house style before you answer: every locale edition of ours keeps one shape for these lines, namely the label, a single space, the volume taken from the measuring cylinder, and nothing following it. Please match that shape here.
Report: 6.4 mL
